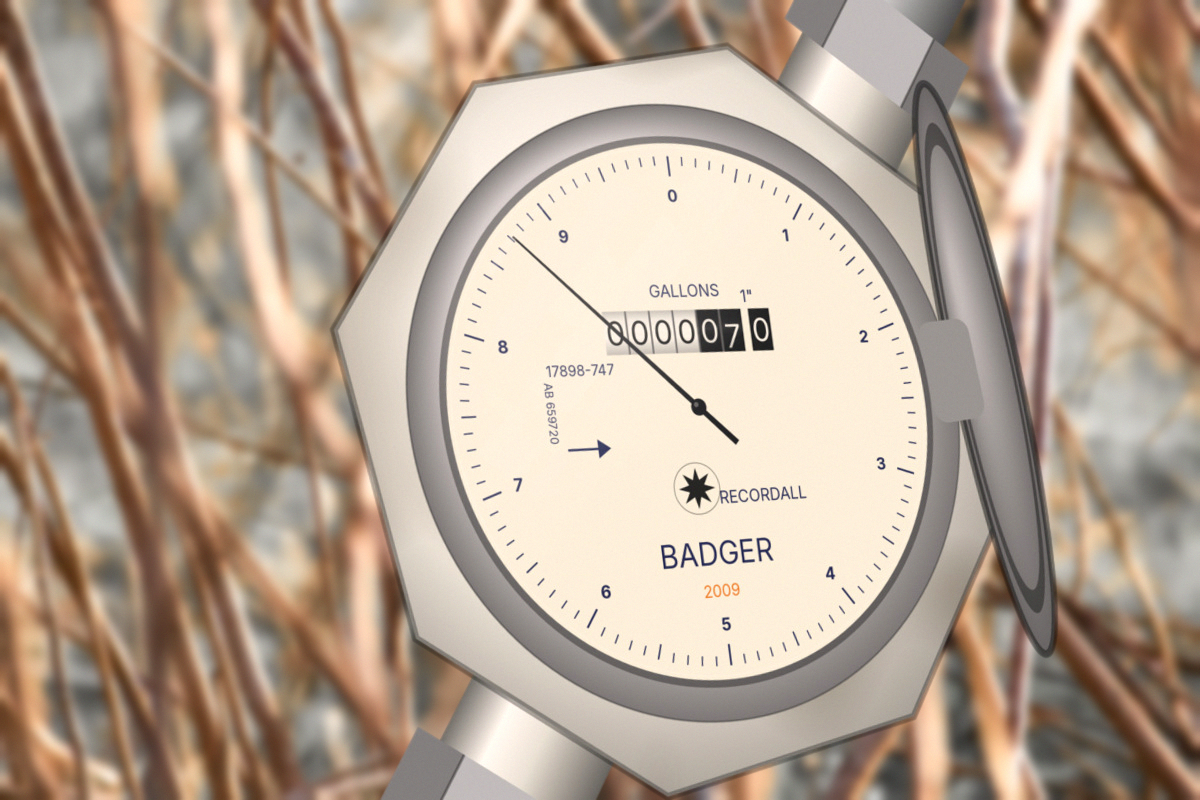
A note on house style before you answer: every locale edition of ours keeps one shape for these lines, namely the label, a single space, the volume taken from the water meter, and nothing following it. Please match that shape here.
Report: 68.7 gal
